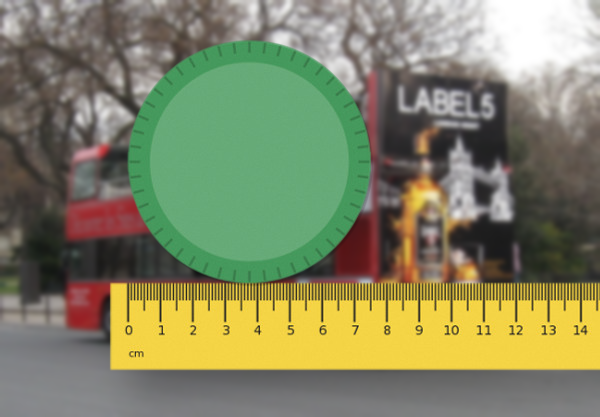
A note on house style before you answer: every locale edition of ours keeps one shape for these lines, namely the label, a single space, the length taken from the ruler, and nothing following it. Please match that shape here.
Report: 7.5 cm
